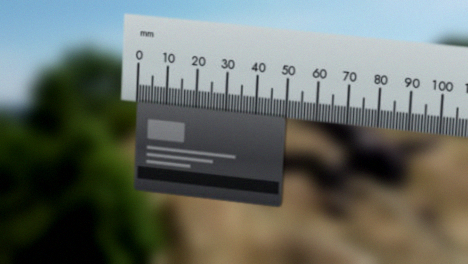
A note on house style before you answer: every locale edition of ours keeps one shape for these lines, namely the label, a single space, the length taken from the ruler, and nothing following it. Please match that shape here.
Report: 50 mm
